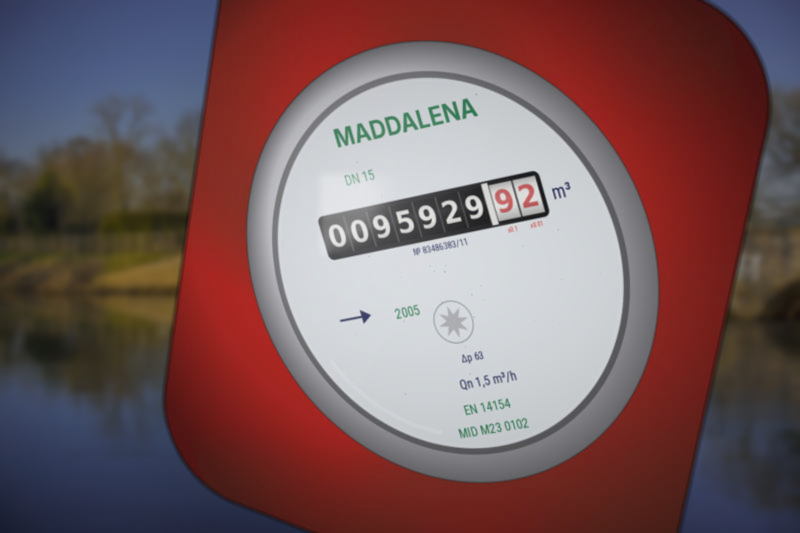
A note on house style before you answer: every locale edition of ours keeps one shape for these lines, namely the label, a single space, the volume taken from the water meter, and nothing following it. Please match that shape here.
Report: 95929.92 m³
